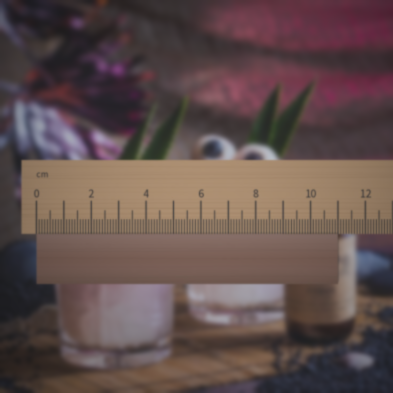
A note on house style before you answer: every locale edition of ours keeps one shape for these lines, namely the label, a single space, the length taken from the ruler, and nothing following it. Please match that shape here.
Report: 11 cm
